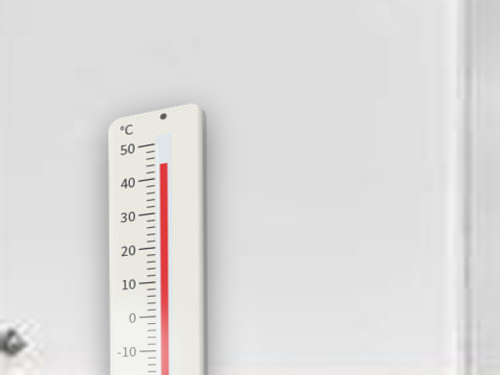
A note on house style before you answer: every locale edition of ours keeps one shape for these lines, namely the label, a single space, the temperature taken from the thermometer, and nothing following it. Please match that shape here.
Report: 44 °C
